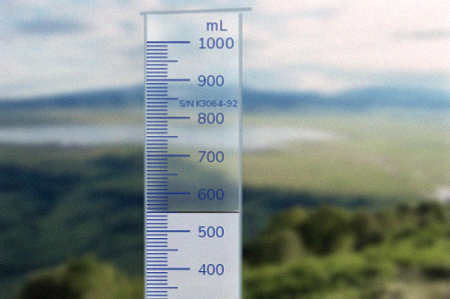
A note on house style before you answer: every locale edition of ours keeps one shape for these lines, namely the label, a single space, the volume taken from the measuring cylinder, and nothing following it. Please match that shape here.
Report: 550 mL
